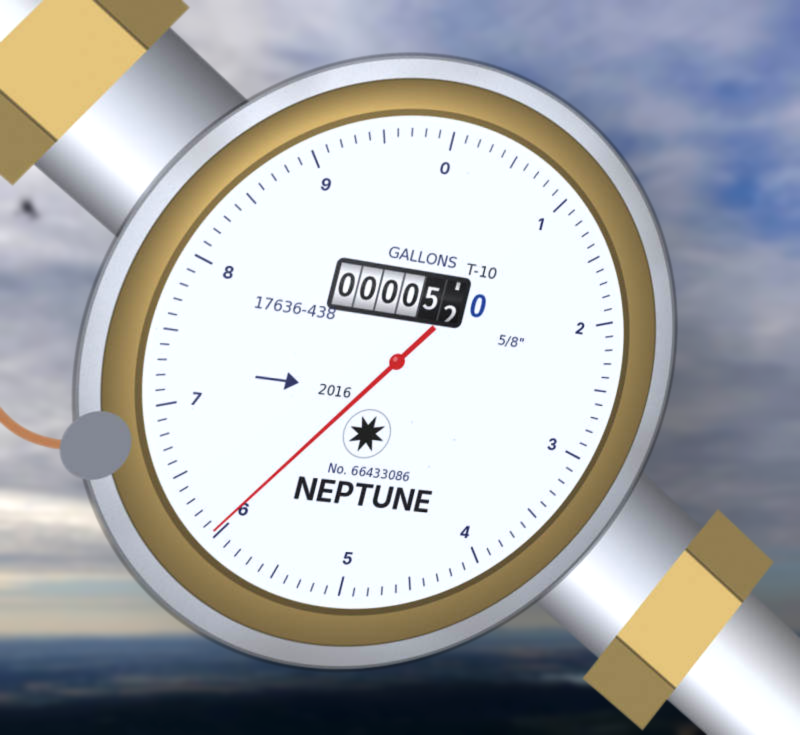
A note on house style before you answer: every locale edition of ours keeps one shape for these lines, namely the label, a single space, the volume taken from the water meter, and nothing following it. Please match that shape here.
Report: 516.0 gal
